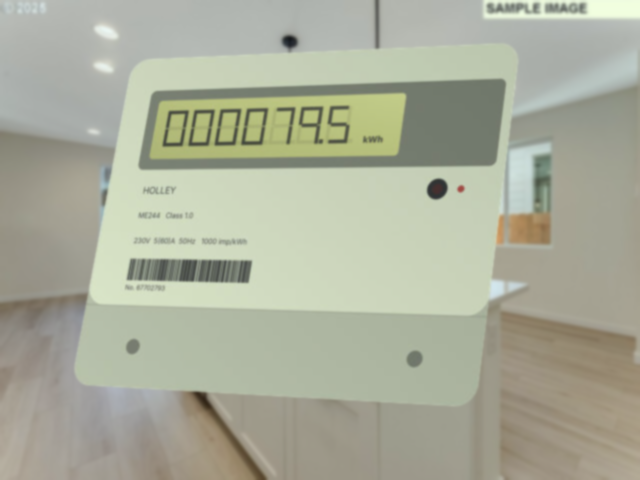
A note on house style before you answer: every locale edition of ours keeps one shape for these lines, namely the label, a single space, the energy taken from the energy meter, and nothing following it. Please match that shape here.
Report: 79.5 kWh
